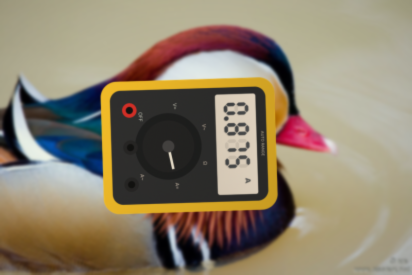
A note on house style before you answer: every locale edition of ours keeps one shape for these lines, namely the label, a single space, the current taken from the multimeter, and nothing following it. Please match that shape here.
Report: 0.875 A
